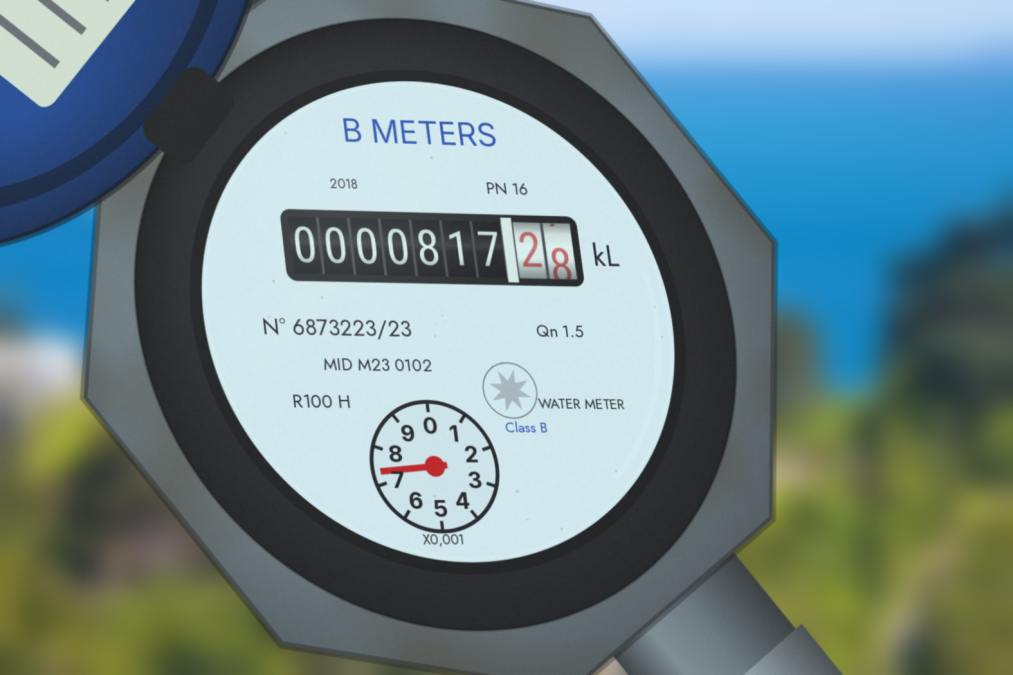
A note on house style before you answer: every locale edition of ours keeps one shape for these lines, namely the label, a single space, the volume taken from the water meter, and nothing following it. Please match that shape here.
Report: 817.277 kL
